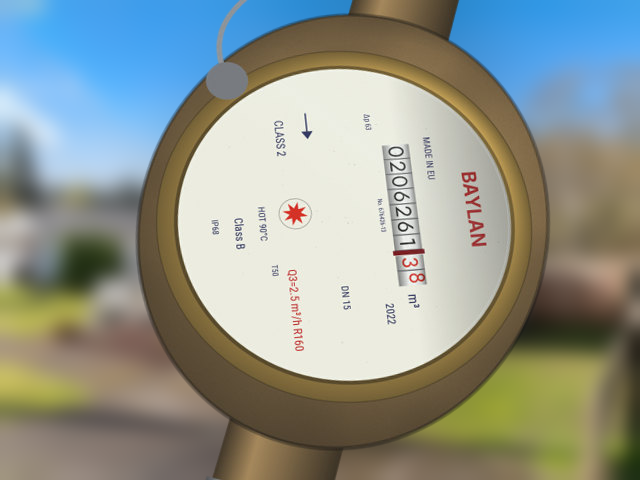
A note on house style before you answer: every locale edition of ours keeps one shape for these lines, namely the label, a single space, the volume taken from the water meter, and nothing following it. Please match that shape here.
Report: 206261.38 m³
